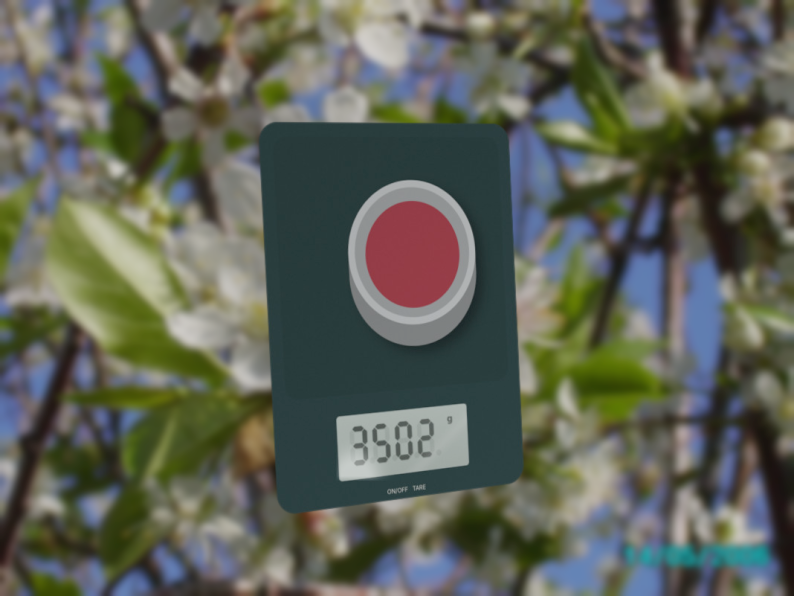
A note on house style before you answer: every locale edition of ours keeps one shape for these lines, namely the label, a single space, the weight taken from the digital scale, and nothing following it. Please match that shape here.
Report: 3502 g
